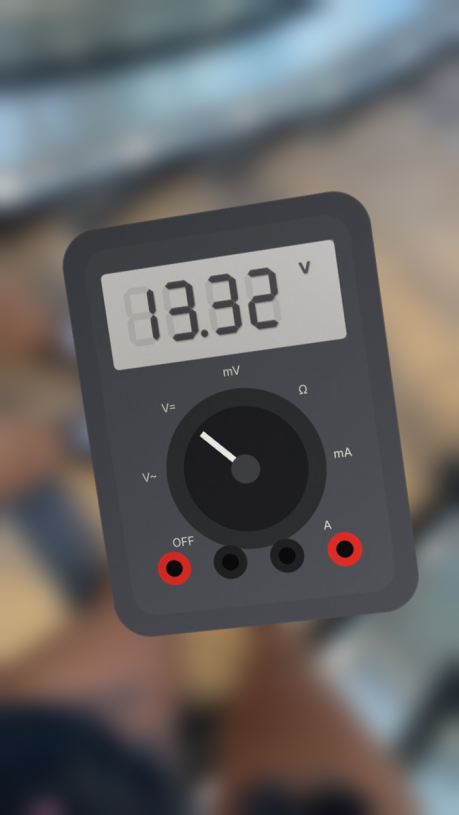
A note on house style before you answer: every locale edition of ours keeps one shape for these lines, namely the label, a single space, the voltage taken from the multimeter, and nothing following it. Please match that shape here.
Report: 13.32 V
